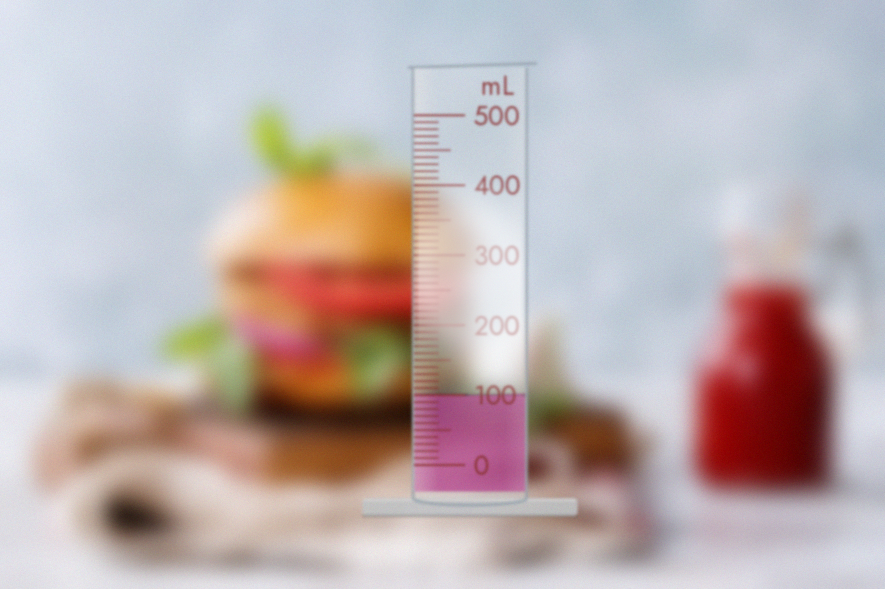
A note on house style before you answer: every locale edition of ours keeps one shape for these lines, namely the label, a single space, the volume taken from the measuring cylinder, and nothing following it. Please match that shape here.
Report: 100 mL
